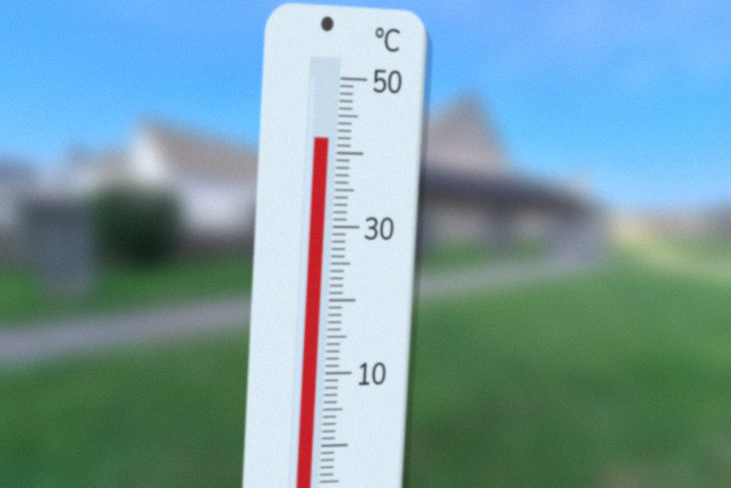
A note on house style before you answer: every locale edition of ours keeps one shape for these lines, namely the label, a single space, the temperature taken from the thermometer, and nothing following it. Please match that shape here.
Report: 42 °C
